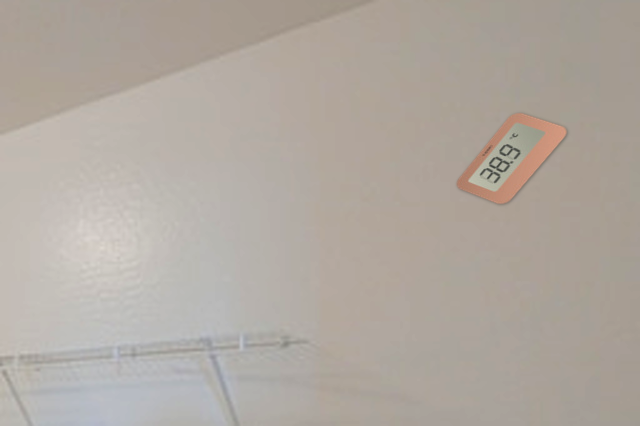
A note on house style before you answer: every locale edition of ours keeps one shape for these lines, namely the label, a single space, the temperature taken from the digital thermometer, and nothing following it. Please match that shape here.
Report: 38.9 °C
